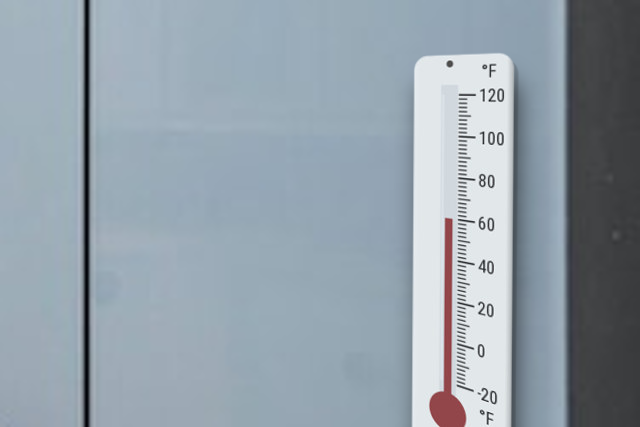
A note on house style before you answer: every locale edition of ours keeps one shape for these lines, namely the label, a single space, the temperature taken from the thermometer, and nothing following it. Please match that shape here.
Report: 60 °F
